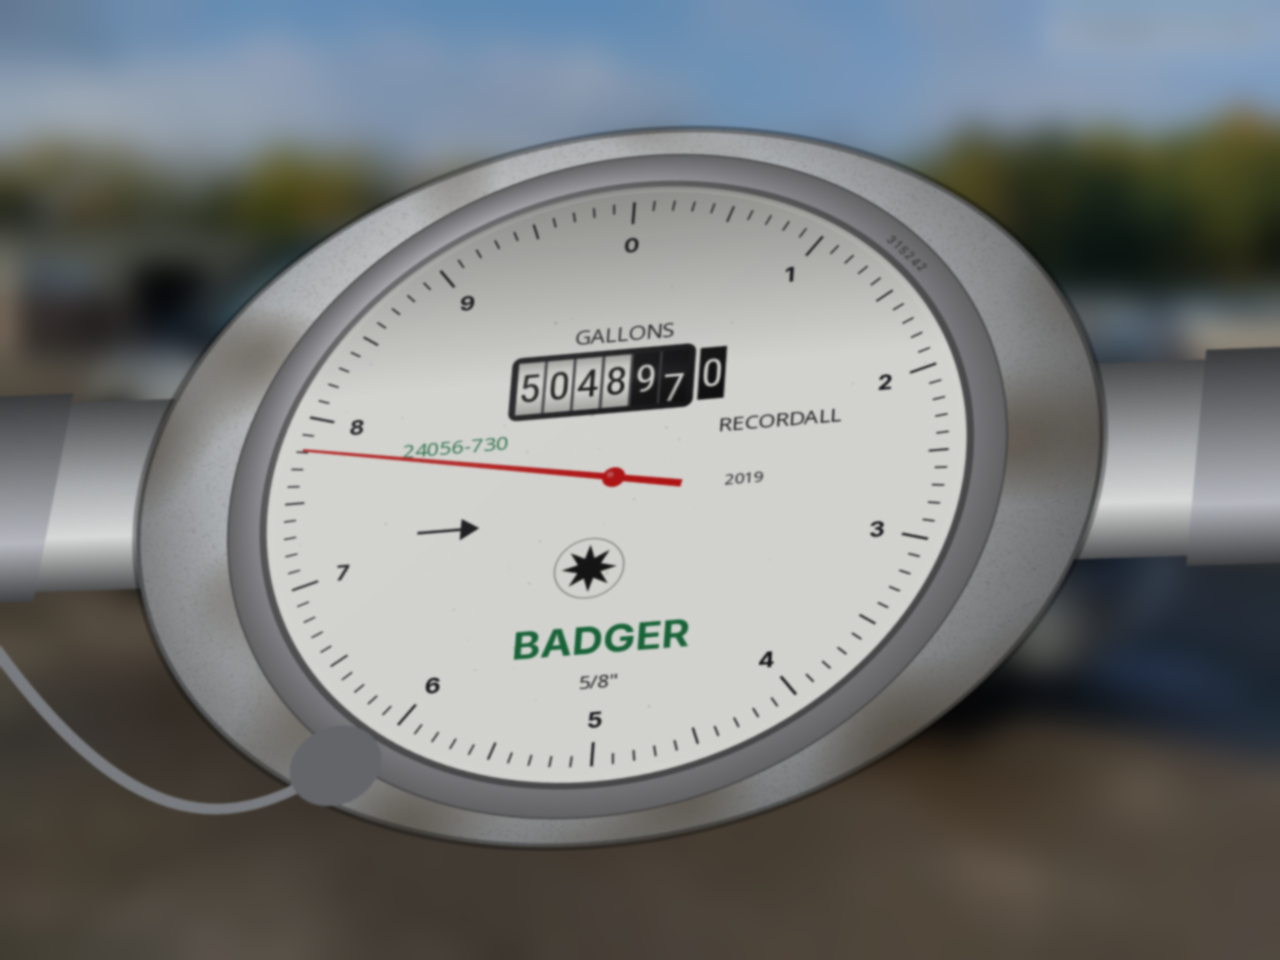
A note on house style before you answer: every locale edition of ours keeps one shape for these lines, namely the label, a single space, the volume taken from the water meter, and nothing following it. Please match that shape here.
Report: 5048967.8 gal
